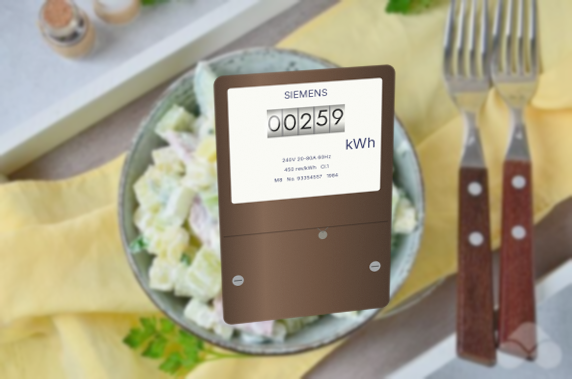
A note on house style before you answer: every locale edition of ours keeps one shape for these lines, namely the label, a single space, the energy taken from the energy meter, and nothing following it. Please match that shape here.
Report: 259 kWh
